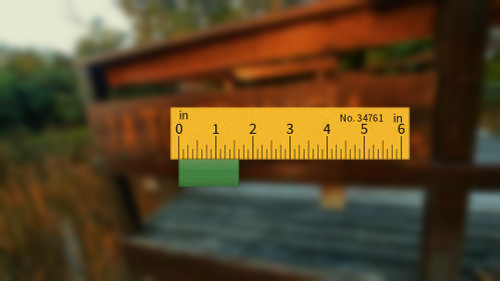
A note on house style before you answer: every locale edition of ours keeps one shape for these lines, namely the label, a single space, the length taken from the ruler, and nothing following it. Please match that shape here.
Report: 1.625 in
